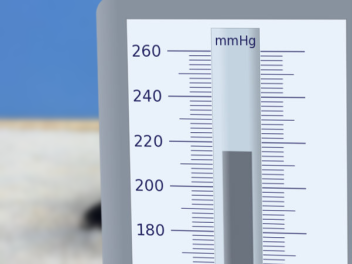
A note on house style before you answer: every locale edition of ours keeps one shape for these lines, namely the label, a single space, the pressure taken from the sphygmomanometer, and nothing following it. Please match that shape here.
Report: 216 mmHg
